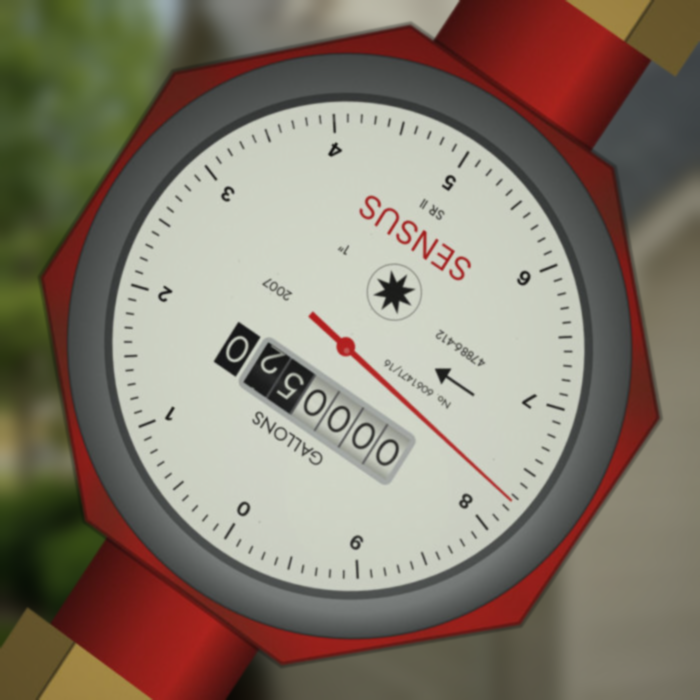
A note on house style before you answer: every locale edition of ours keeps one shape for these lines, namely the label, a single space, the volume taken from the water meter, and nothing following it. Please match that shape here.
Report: 517.7 gal
